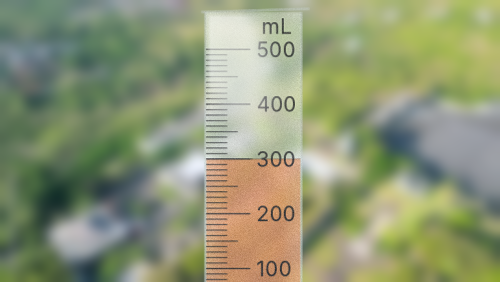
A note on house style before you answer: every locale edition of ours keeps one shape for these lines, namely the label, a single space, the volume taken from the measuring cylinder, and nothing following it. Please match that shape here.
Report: 300 mL
